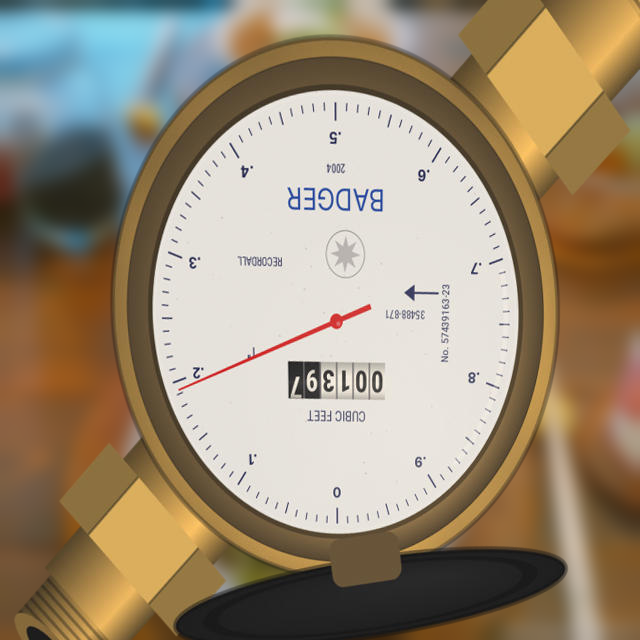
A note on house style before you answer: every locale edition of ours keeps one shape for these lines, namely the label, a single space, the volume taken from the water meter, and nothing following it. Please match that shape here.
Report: 1397.19 ft³
